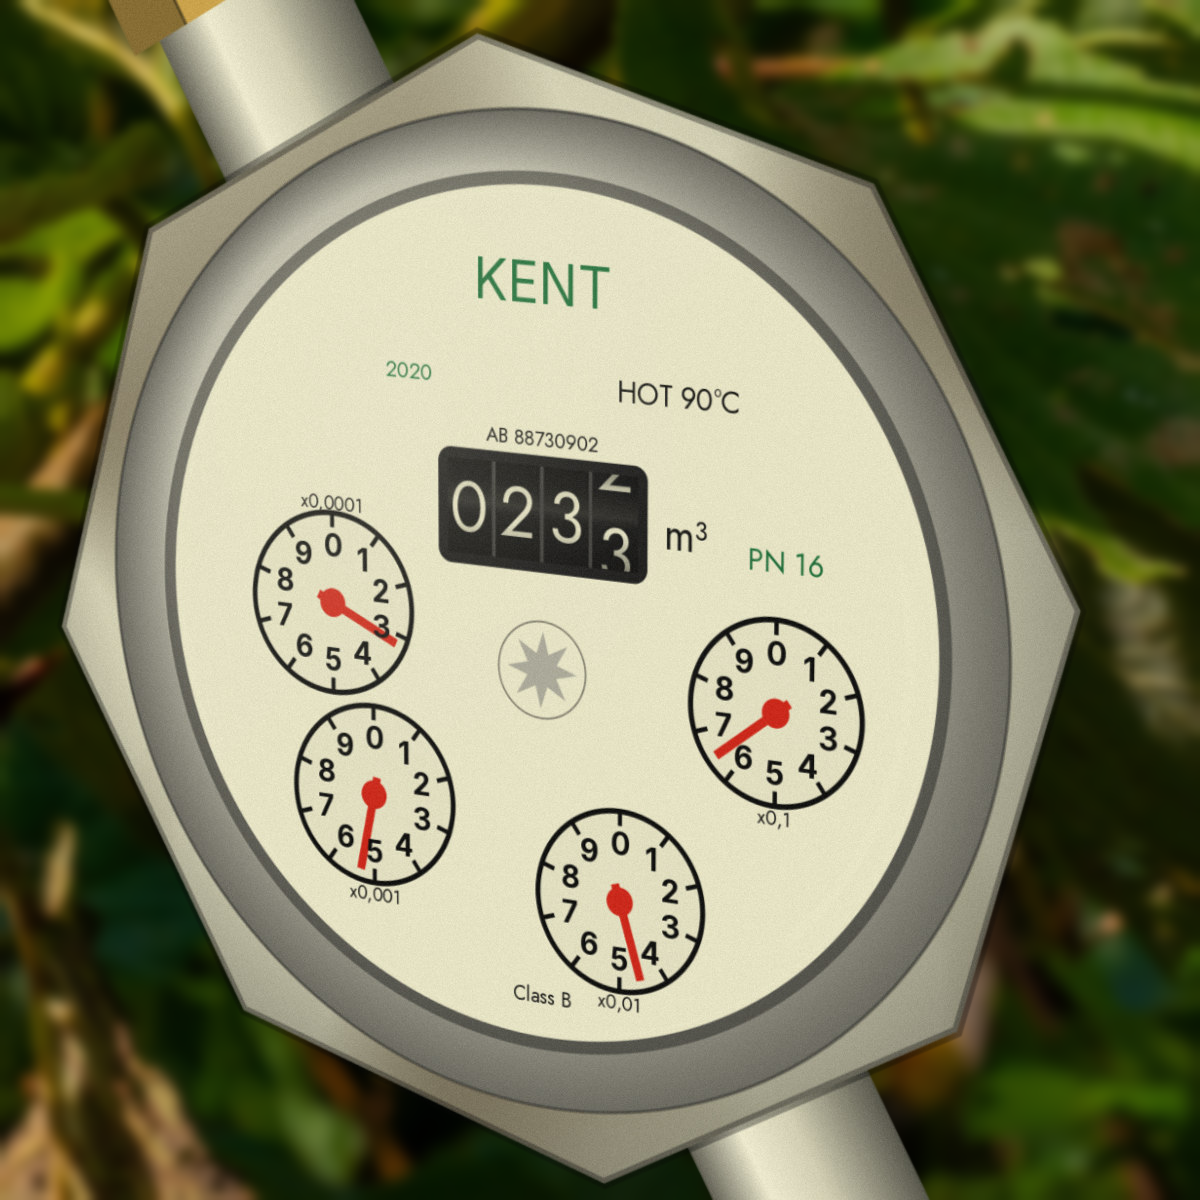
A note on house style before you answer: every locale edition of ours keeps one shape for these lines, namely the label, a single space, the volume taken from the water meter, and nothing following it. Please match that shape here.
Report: 232.6453 m³
